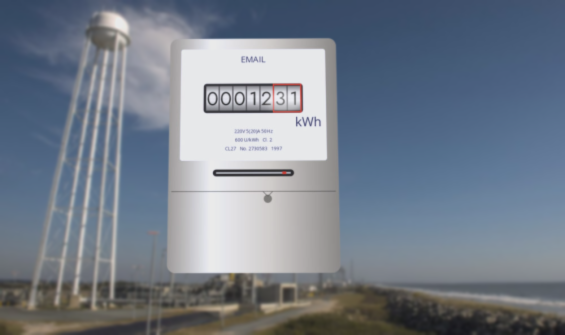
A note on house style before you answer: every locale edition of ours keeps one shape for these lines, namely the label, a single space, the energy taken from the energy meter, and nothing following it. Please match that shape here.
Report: 12.31 kWh
